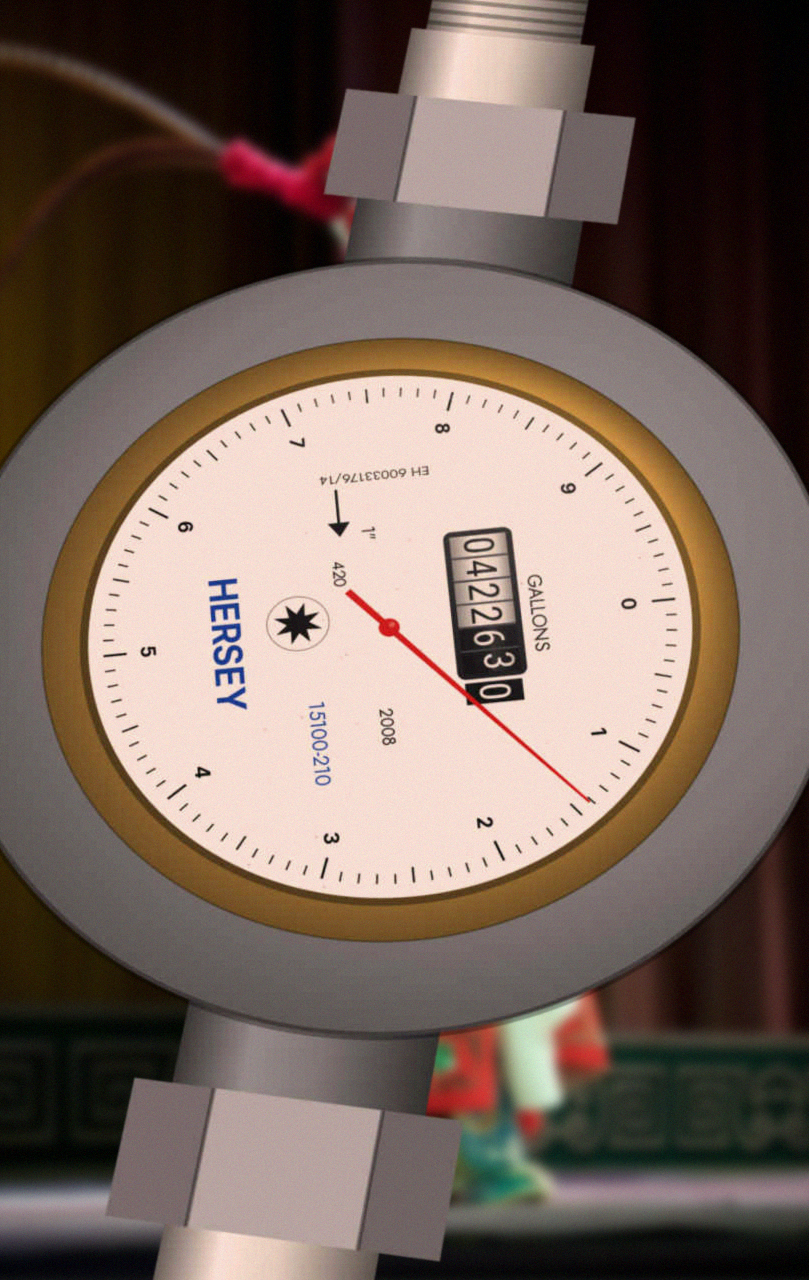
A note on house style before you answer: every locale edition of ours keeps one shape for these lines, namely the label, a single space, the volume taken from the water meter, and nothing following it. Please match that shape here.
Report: 422631.4 gal
